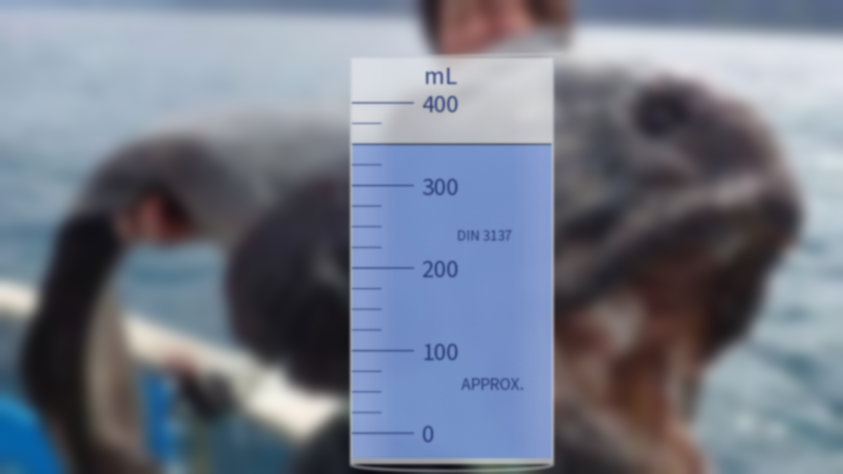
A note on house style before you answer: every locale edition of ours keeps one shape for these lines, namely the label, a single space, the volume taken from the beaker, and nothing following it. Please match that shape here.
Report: 350 mL
